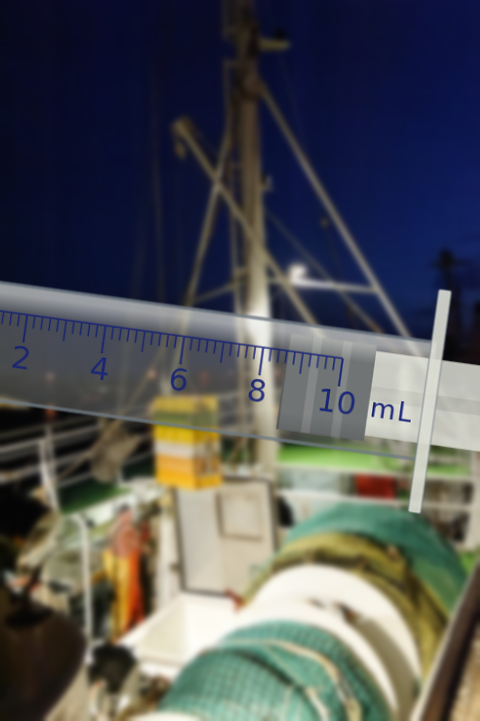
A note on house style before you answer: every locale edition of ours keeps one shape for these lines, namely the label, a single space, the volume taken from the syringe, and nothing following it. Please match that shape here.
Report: 8.6 mL
